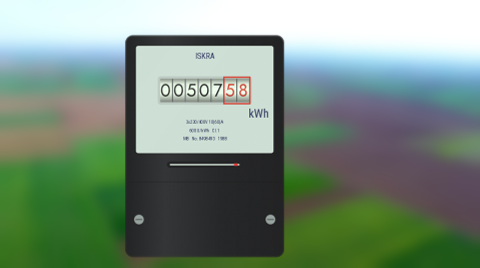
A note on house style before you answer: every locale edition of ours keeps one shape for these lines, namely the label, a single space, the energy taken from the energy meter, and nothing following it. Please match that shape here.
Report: 507.58 kWh
